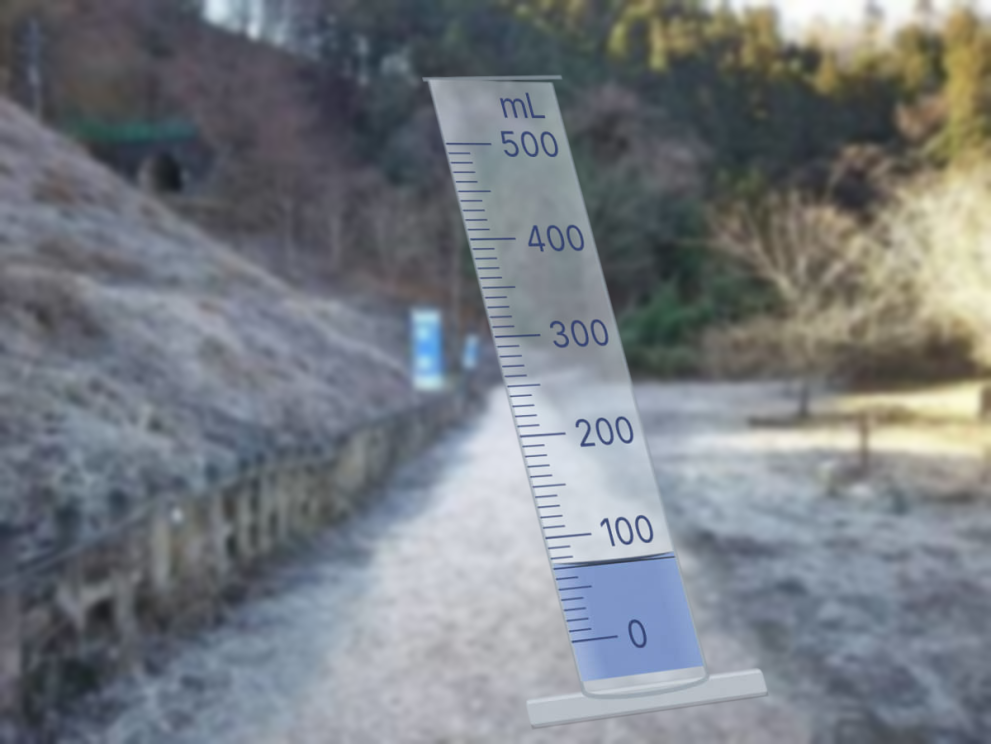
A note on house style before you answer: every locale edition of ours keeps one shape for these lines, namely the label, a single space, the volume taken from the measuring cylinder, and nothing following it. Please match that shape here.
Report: 70 mL
